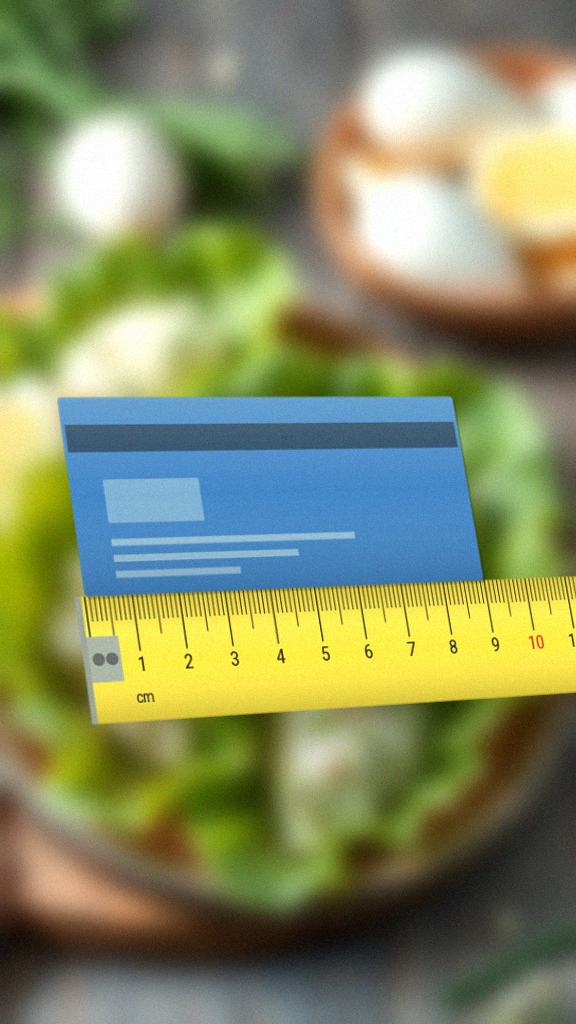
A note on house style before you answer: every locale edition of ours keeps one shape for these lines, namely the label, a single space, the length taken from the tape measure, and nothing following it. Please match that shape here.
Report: 9 cm
